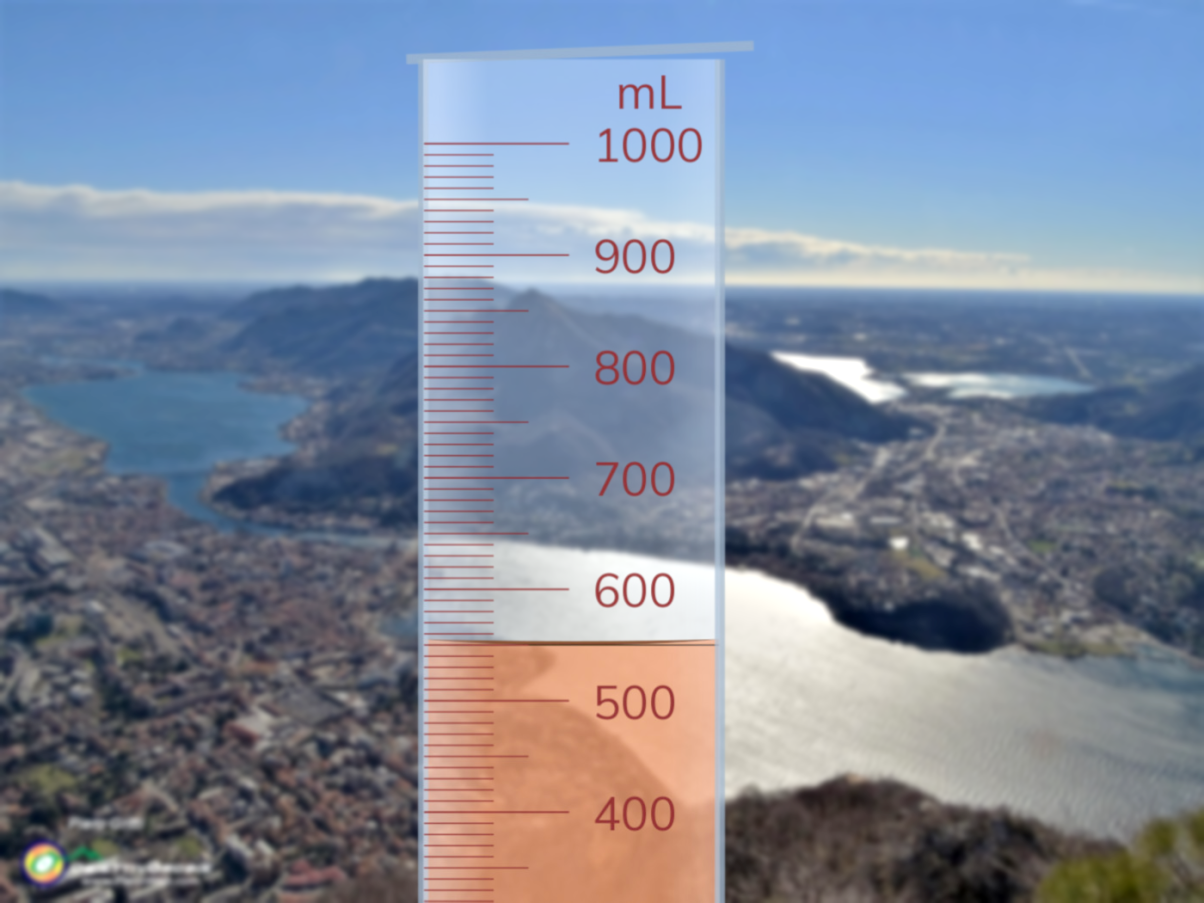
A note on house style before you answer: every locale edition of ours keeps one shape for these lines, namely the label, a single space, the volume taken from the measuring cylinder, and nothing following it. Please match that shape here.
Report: 550 mL
